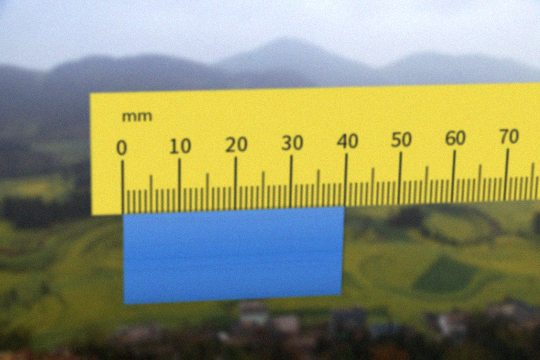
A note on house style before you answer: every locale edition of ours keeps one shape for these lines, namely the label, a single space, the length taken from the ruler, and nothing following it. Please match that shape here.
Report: 40 mm
